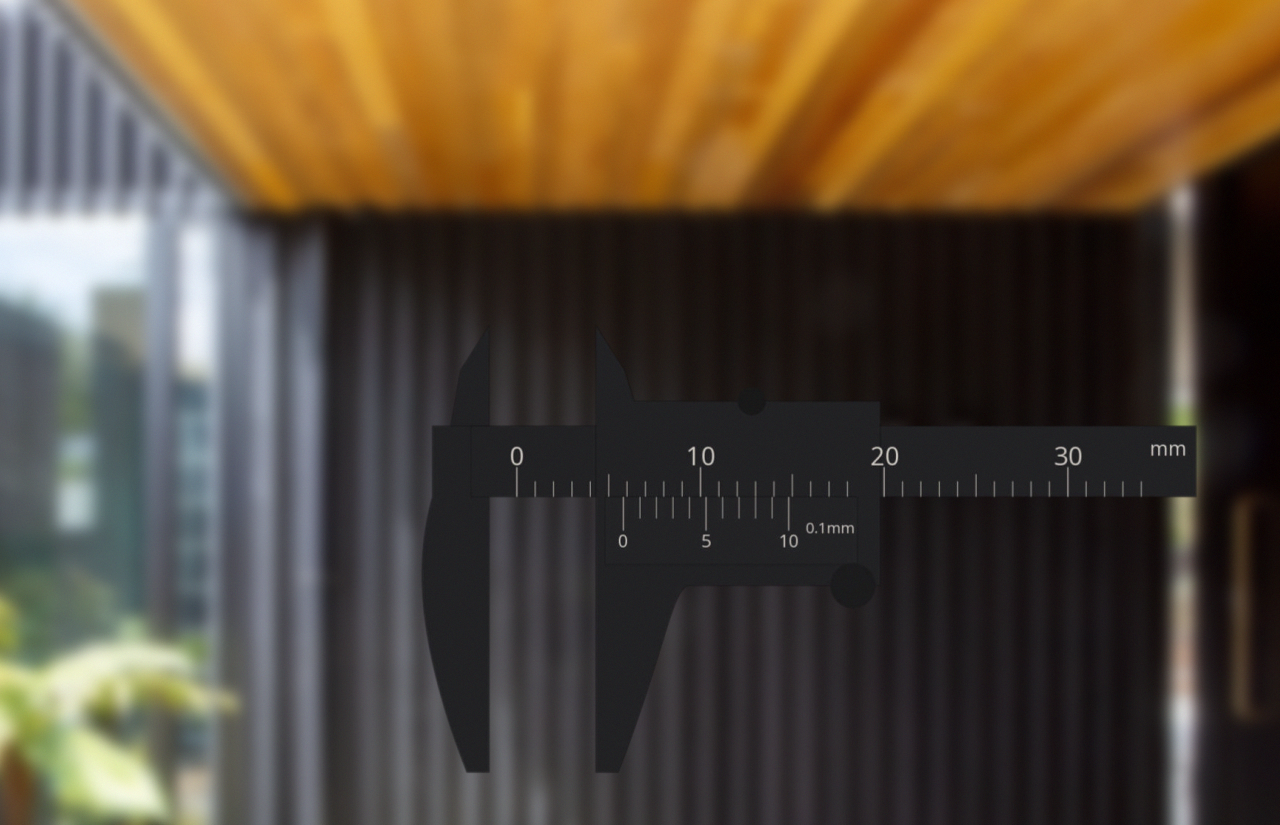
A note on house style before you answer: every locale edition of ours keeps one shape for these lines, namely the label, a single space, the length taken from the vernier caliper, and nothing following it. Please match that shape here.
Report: 5.8 mm
